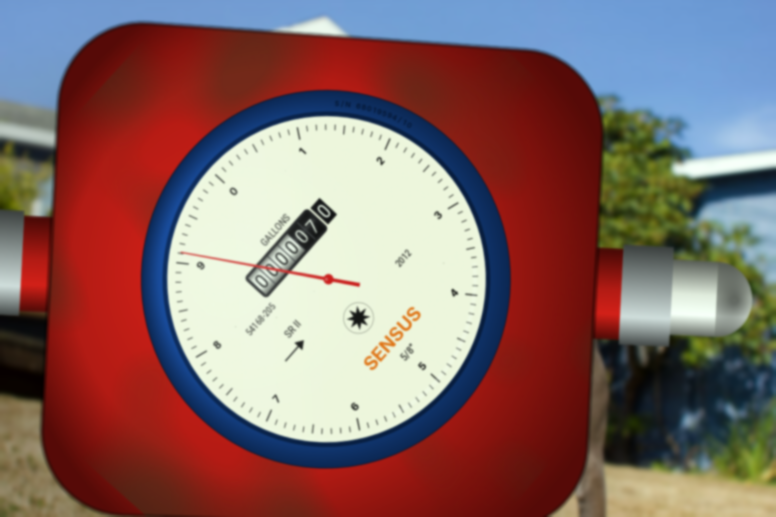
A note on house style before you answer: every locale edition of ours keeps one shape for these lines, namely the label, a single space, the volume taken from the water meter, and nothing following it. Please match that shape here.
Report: 69.1 gal
